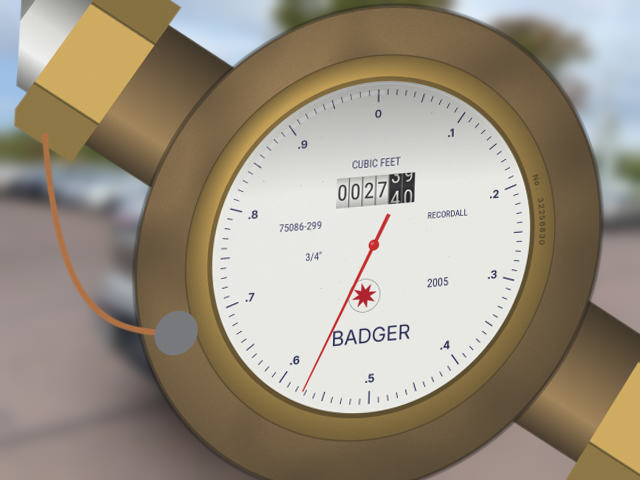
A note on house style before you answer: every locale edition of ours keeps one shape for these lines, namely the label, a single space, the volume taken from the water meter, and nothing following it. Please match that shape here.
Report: 2739.57 ft³
